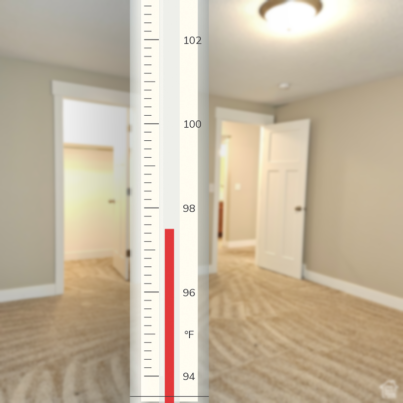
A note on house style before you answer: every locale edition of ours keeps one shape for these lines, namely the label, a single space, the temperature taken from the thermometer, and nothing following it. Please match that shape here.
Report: 97.5 °F
